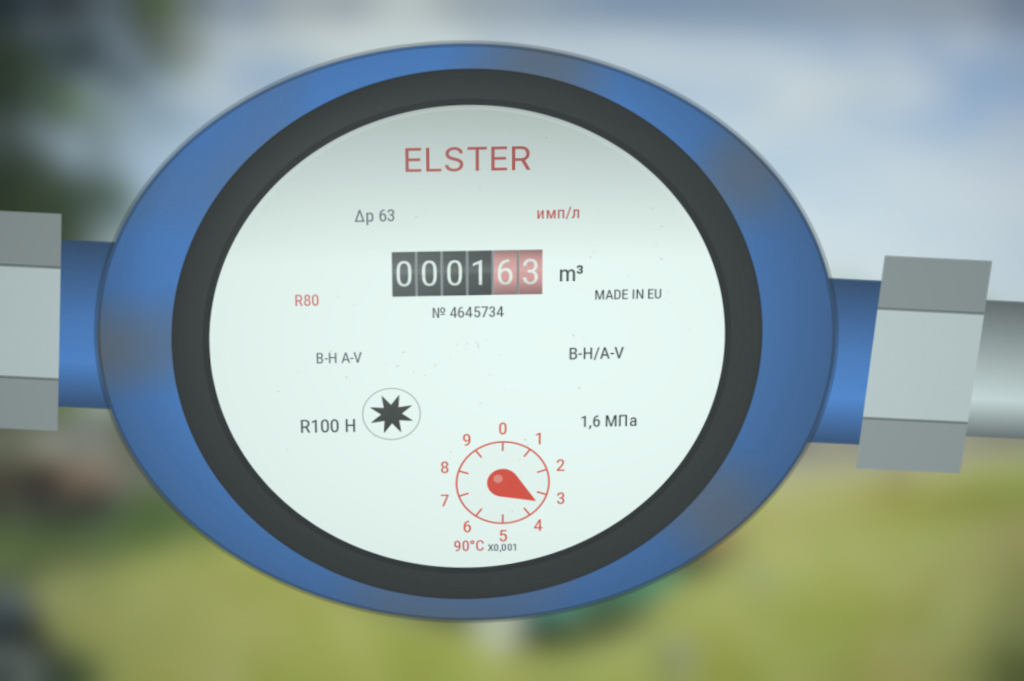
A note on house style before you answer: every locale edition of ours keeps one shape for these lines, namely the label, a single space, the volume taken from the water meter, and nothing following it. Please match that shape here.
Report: 1.633 m³
